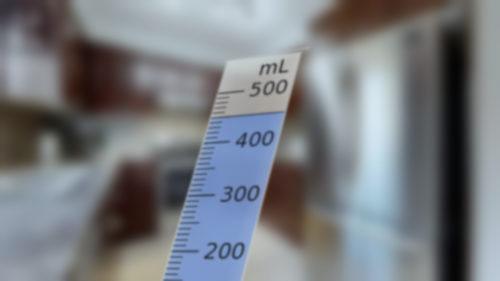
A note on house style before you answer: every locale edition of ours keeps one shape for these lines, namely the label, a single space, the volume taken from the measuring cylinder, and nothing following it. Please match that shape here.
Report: 450 mL
